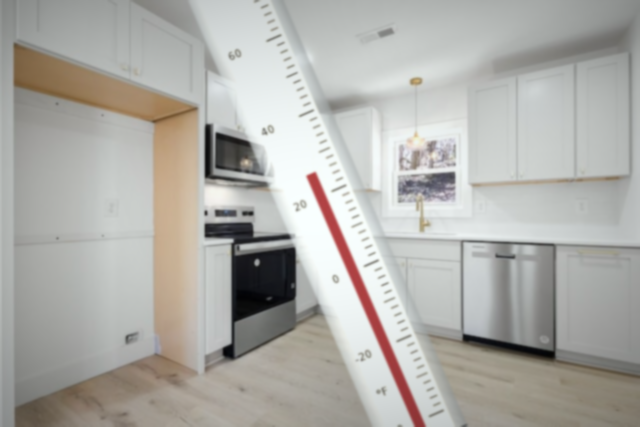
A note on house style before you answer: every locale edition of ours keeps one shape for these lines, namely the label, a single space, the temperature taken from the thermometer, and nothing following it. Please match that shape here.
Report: 26 °F
